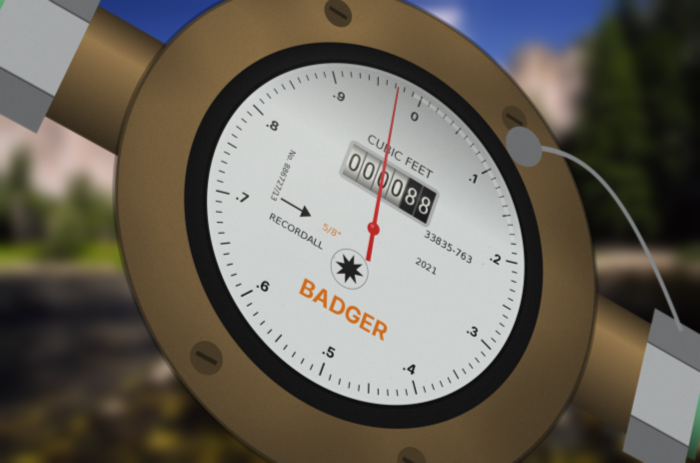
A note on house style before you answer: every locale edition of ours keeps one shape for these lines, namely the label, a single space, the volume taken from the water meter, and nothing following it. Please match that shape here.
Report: 87.97 ft³
